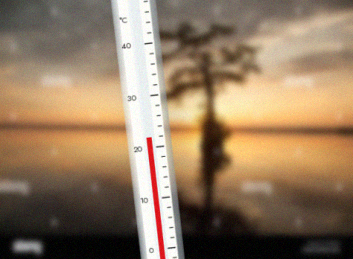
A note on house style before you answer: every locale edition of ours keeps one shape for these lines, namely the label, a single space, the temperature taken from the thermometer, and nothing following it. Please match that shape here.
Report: 22 °C
